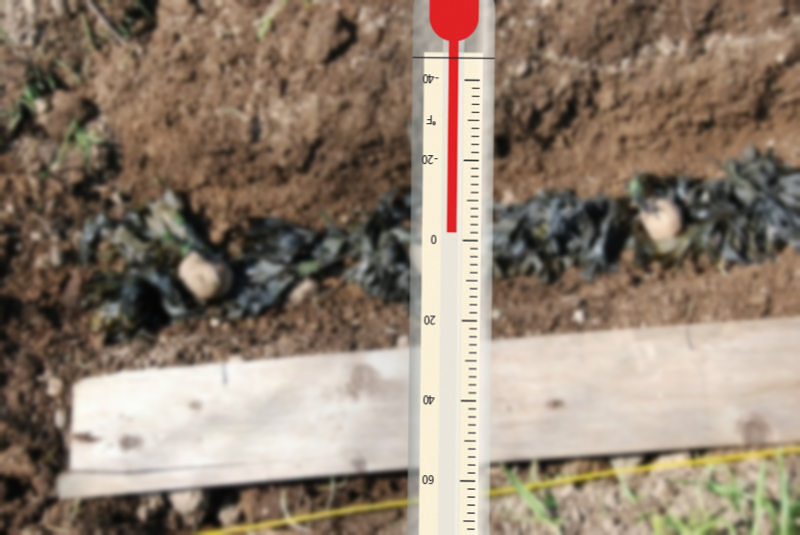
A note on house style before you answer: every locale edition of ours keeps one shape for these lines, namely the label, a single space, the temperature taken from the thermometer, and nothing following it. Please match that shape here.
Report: -2 °F
